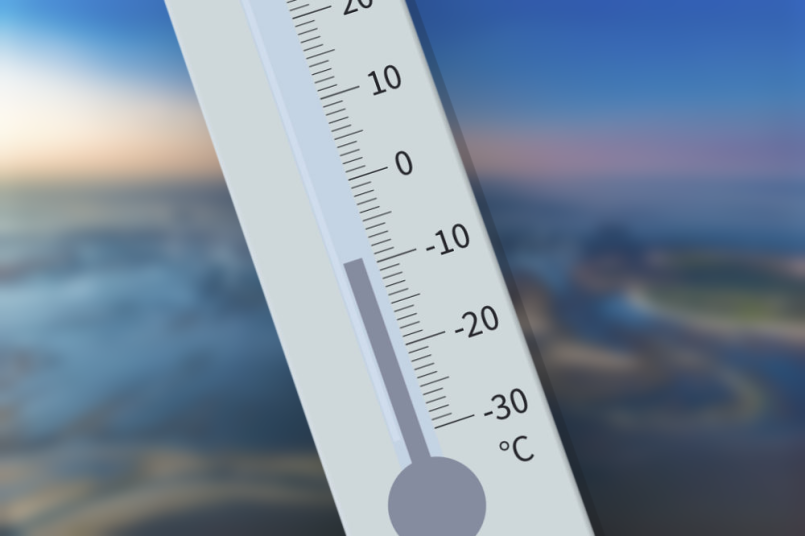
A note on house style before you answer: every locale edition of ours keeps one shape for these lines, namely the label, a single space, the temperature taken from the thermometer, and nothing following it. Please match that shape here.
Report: -9 °C
